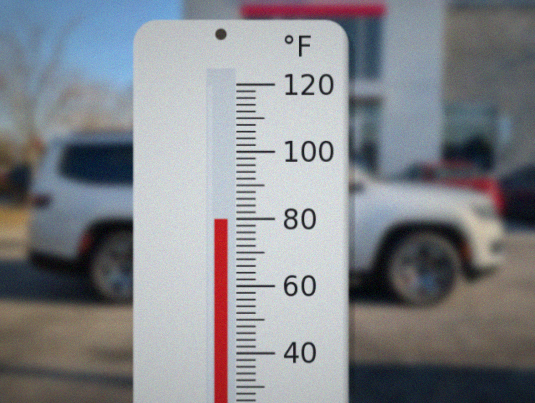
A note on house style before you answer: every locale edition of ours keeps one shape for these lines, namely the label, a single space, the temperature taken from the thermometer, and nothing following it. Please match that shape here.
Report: 80 °F
